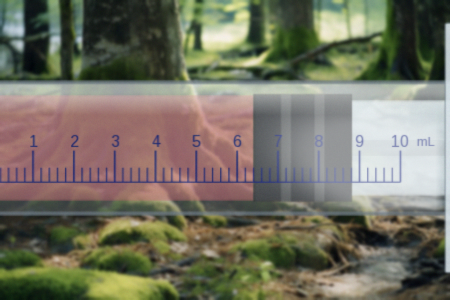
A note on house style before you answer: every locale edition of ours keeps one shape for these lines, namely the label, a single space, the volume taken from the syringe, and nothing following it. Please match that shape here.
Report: 6.4 mL
